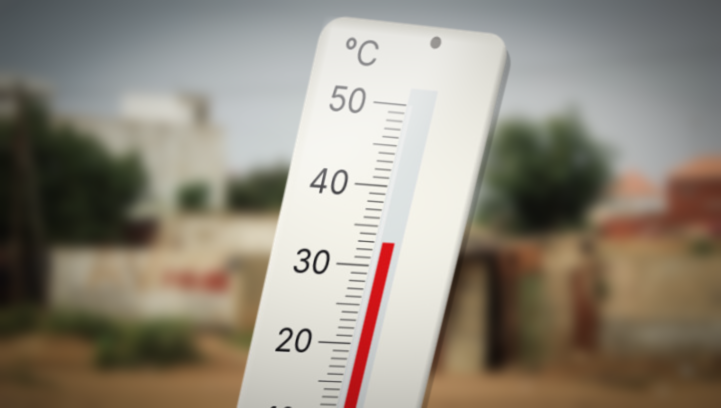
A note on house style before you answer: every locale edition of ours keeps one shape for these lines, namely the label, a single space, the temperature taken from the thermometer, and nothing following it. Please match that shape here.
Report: 33 °C
